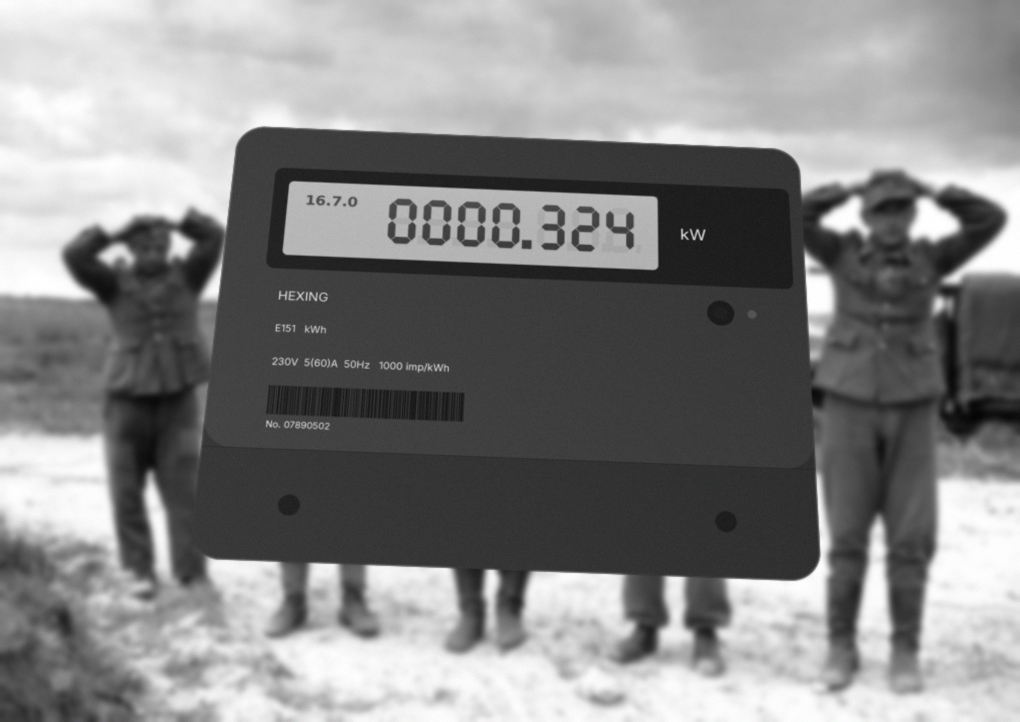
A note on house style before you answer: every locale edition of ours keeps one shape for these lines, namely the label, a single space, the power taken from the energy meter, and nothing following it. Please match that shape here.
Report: 0.324 kW
